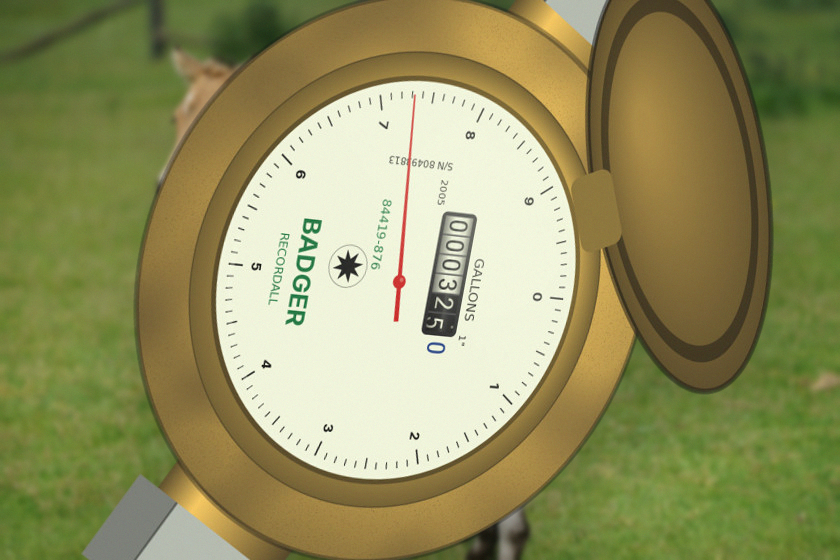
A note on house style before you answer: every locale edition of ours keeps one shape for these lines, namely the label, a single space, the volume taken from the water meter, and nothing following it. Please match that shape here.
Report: 3247.3 gal
